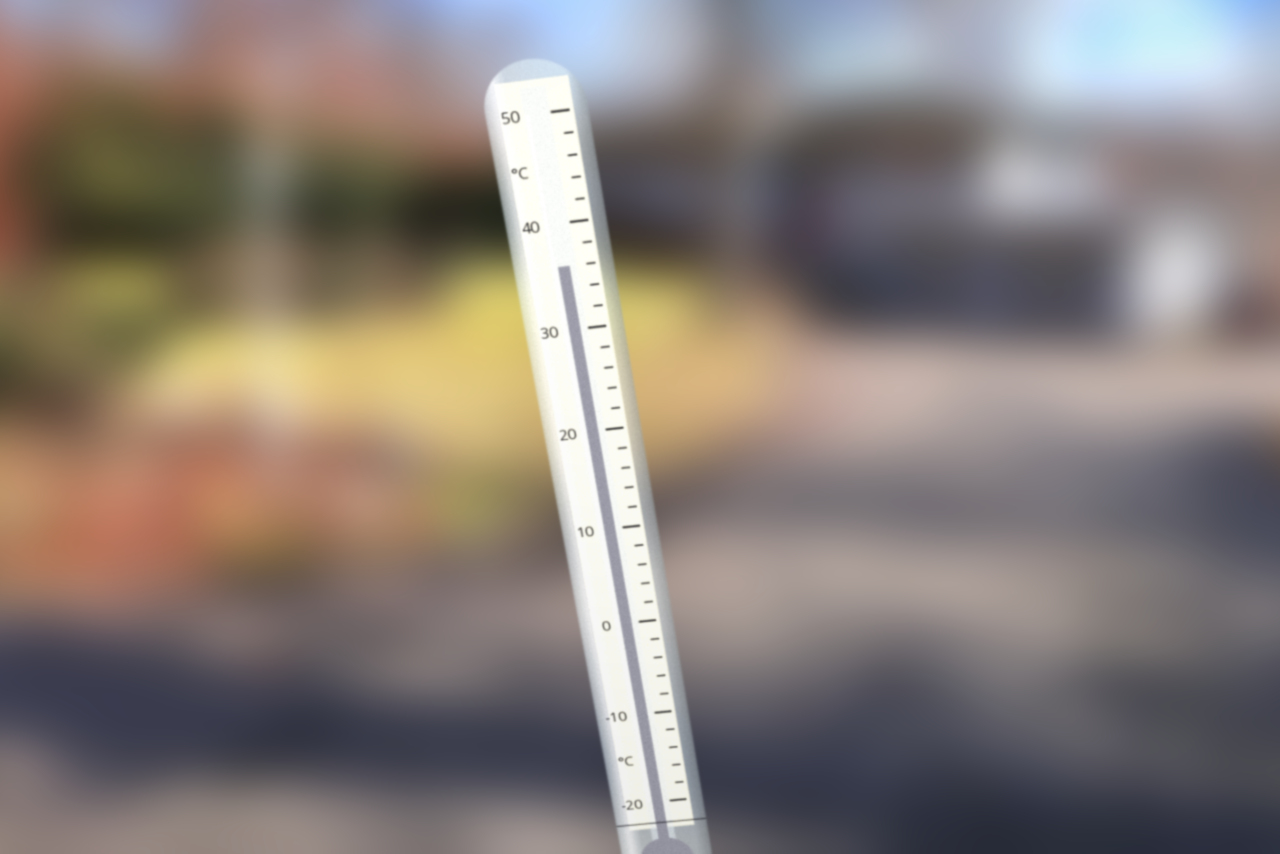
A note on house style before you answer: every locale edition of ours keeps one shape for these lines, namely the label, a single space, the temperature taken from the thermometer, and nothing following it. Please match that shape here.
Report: 36 °C
